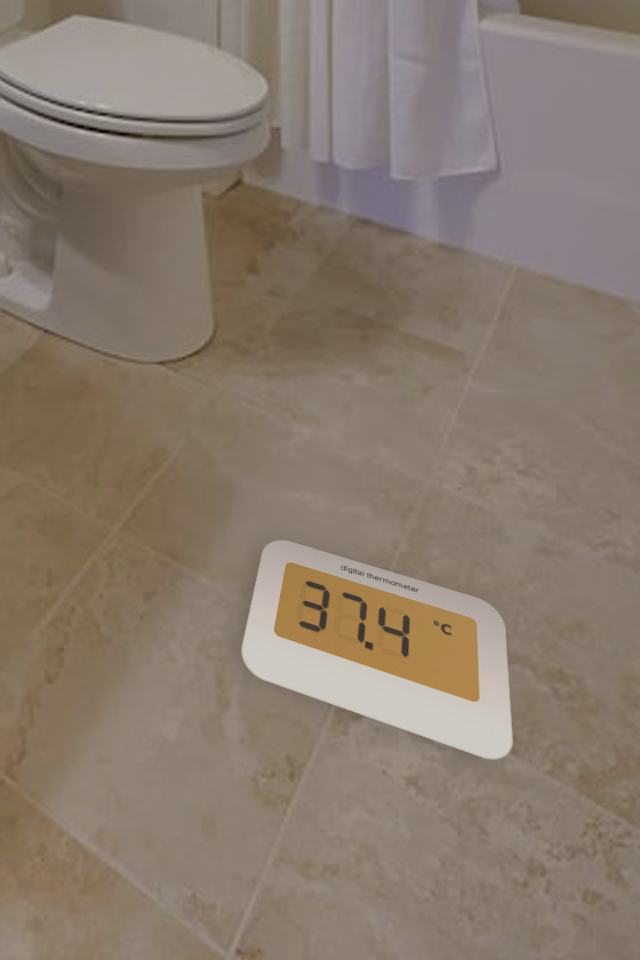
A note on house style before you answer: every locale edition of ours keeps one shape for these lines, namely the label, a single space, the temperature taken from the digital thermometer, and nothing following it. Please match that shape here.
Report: 37.4 °C
